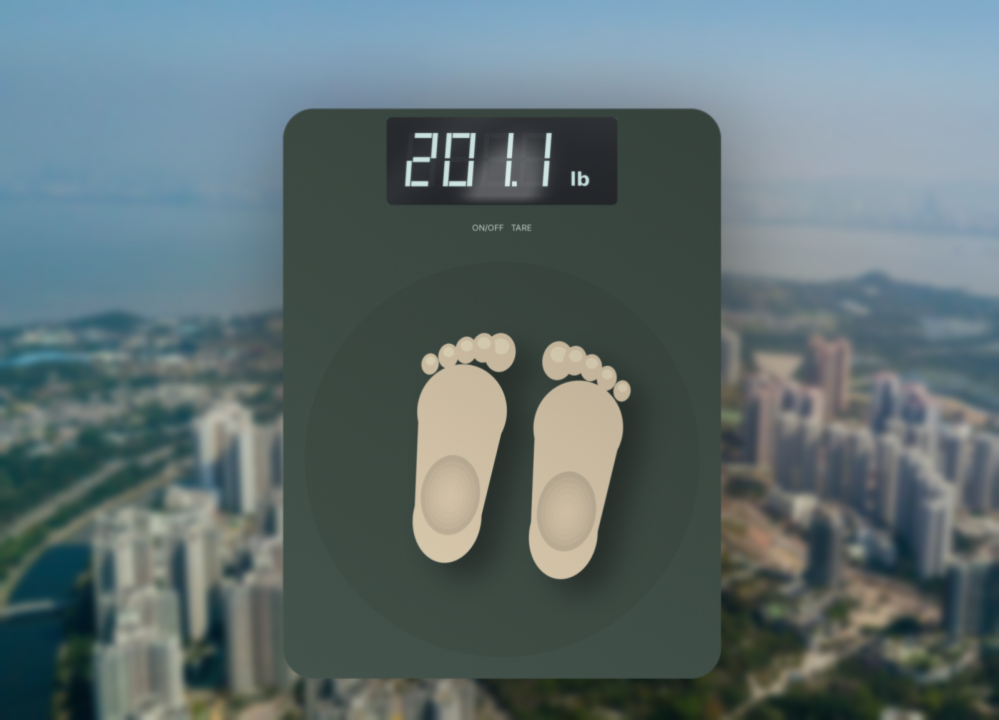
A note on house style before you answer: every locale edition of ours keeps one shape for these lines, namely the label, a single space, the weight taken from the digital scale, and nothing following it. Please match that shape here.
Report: 201.1 lb
